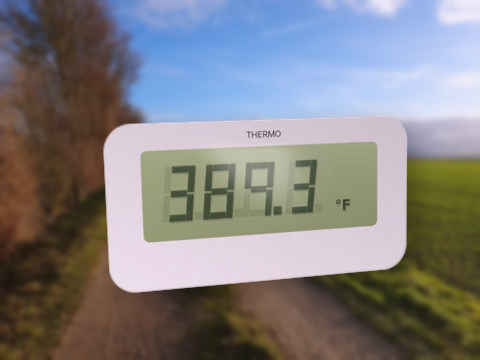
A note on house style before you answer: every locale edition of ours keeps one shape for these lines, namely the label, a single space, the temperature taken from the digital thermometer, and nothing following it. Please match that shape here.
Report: 389.3 °F
